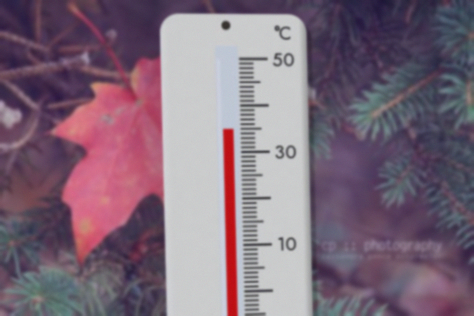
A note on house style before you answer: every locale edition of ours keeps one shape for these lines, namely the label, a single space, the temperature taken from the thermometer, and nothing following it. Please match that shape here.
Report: 35 °C
